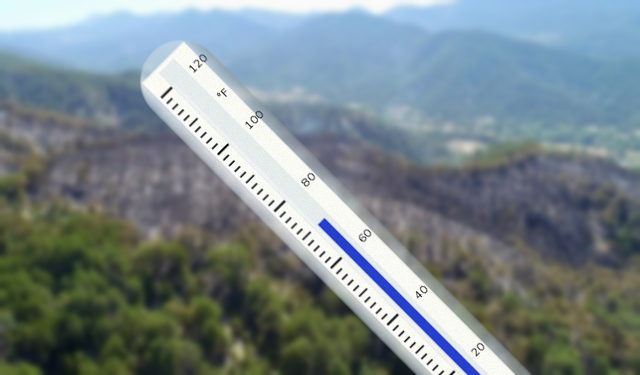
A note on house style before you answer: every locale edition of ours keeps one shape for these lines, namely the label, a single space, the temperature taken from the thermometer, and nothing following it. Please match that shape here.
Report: 70 °F
